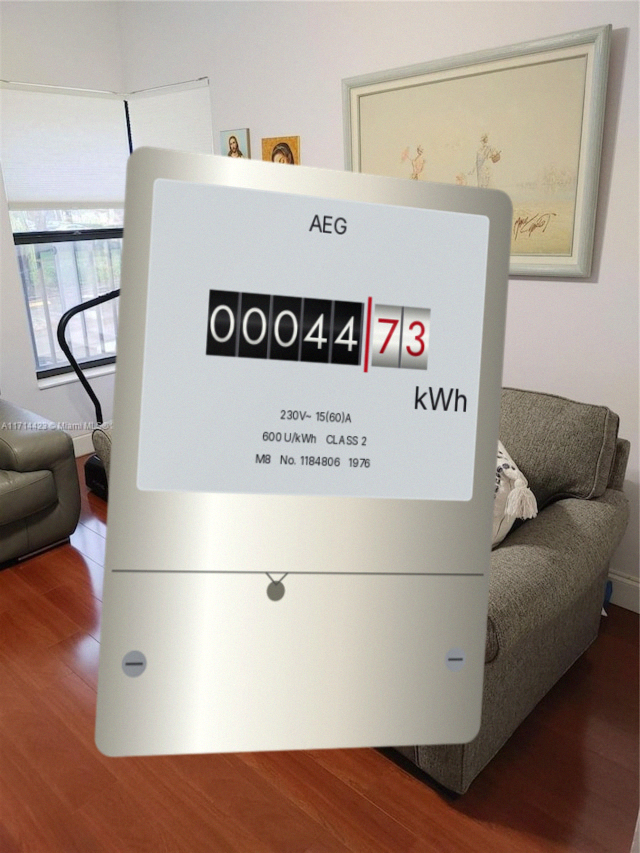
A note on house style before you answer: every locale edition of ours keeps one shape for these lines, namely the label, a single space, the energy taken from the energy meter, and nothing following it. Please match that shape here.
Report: 44.73 kWh
